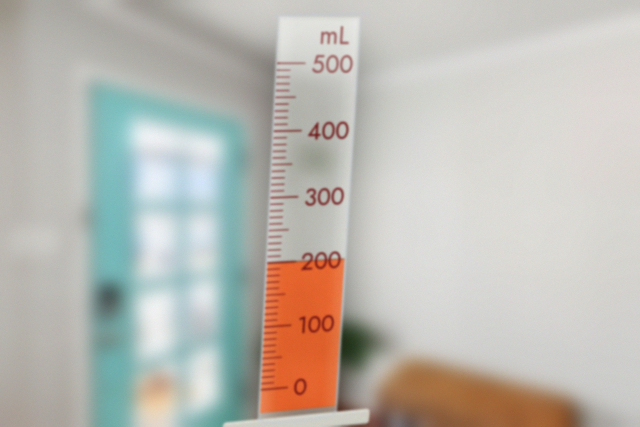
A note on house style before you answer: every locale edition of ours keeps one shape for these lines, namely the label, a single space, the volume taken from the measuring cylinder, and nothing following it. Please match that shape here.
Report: 200 mL
